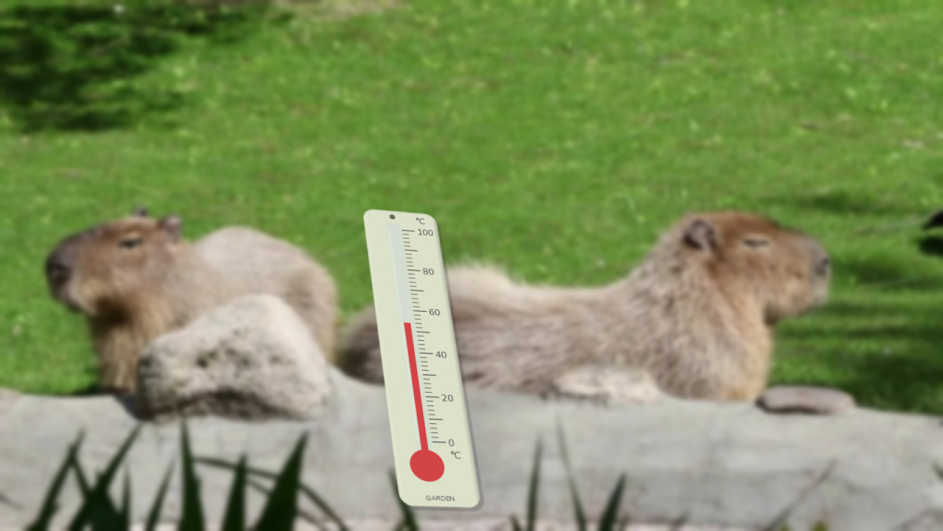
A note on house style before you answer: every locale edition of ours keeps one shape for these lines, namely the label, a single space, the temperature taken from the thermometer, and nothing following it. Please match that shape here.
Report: 54 °C
